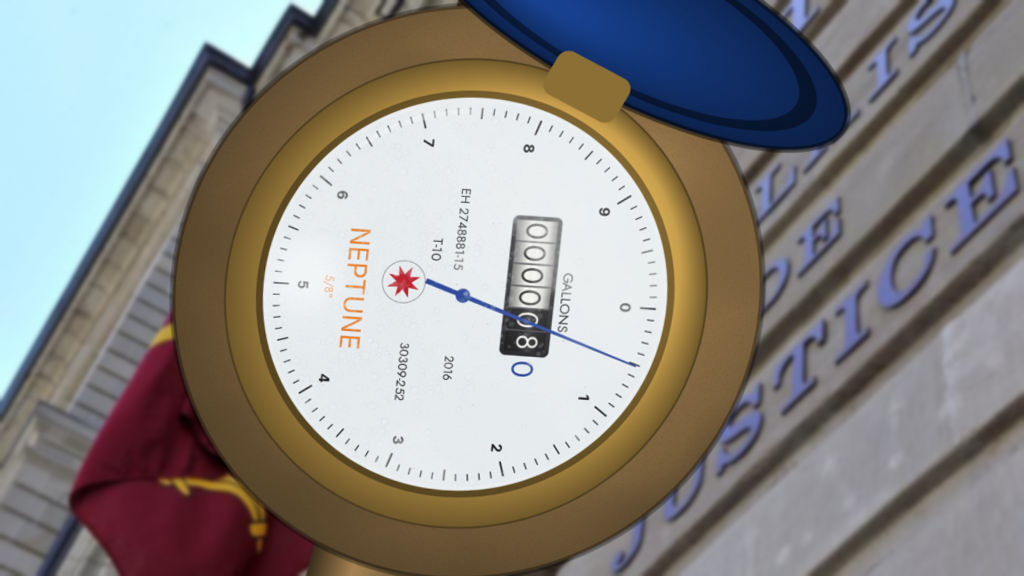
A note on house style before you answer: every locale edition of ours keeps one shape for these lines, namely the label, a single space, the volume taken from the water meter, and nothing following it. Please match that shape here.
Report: 80.5 gal
